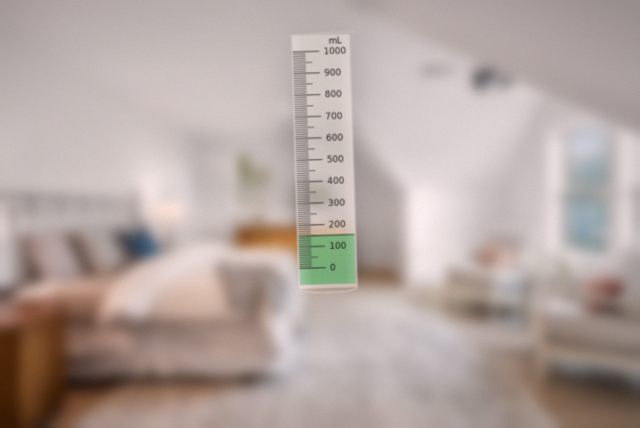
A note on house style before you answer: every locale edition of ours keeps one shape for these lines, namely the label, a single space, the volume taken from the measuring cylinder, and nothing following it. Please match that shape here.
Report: 150 mL
